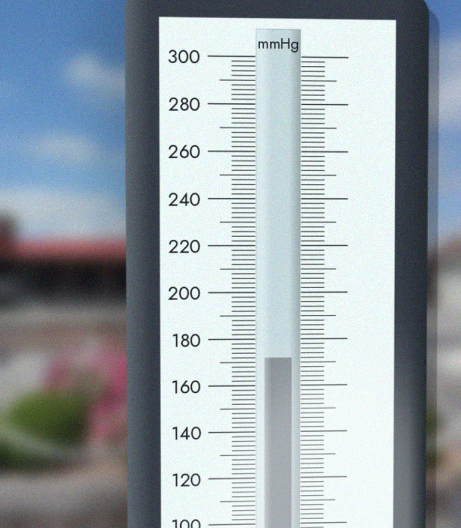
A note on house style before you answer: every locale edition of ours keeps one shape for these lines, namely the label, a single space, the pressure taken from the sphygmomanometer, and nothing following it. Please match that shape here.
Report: 172 mmHg
